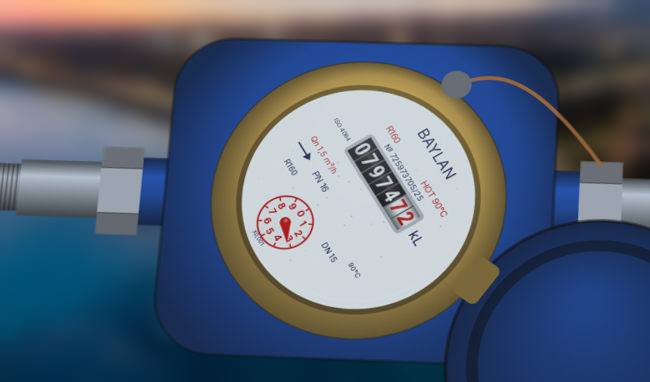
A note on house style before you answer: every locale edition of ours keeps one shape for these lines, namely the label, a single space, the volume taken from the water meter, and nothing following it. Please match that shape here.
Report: 7974.723 kL
